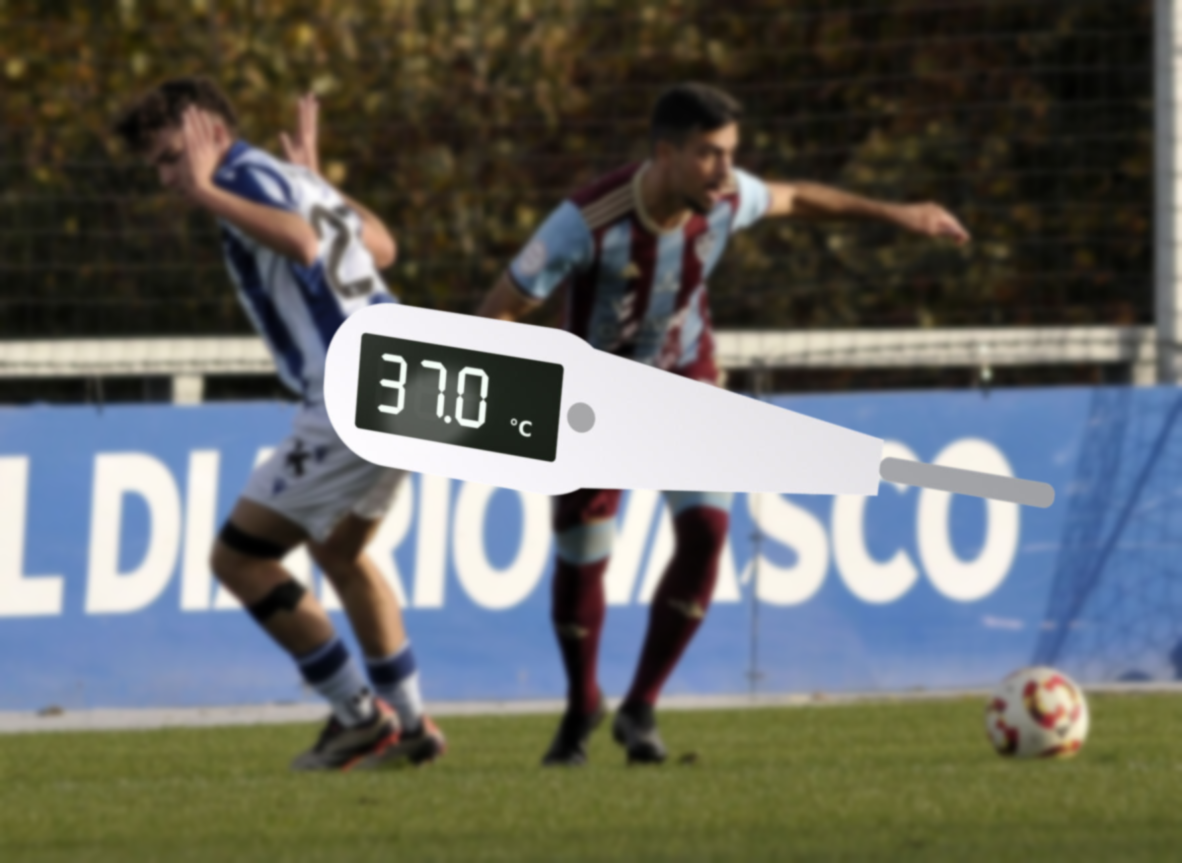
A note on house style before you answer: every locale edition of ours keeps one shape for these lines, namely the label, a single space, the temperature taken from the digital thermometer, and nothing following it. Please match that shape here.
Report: 37.0 °C
